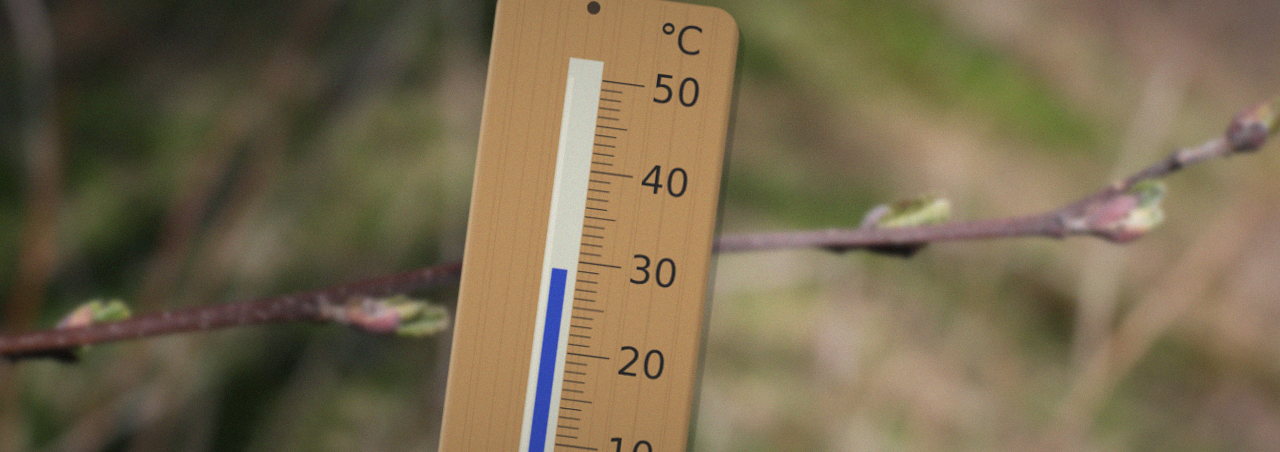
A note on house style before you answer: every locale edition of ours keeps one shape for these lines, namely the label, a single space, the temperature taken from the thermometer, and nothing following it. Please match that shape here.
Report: 29 °C
